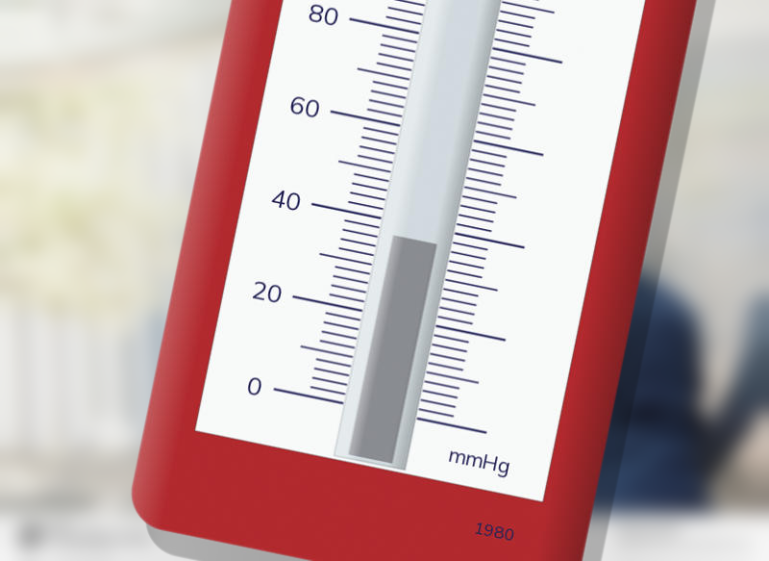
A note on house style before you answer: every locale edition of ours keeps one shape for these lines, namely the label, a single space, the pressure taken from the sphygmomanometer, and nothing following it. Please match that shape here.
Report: 37 mmHg
